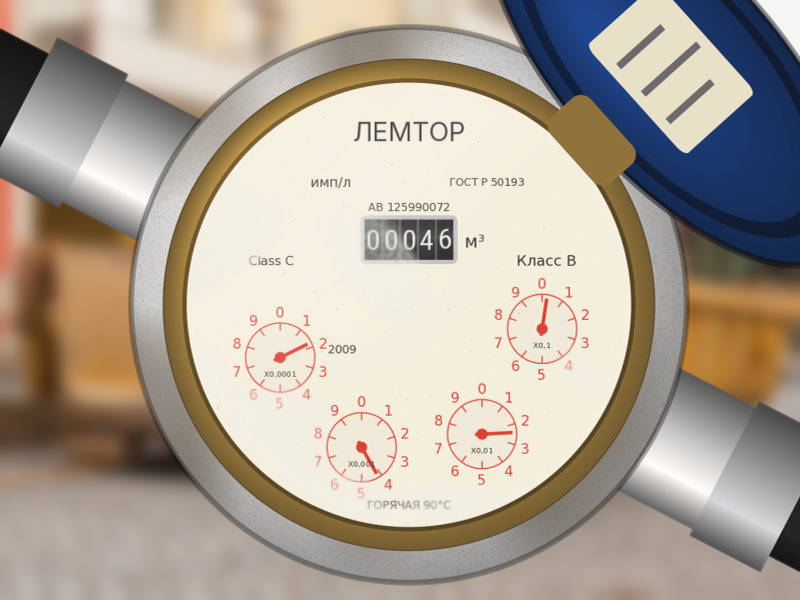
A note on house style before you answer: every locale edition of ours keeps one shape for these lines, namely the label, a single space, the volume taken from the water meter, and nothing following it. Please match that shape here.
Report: 46.0241 m³
